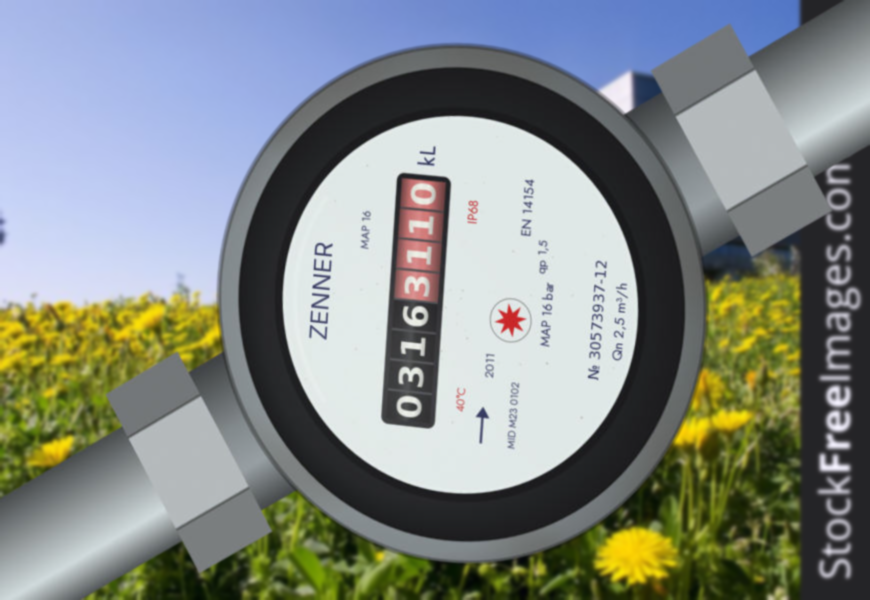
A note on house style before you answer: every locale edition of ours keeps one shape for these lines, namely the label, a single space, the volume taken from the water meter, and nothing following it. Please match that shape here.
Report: 316.3110 kL
